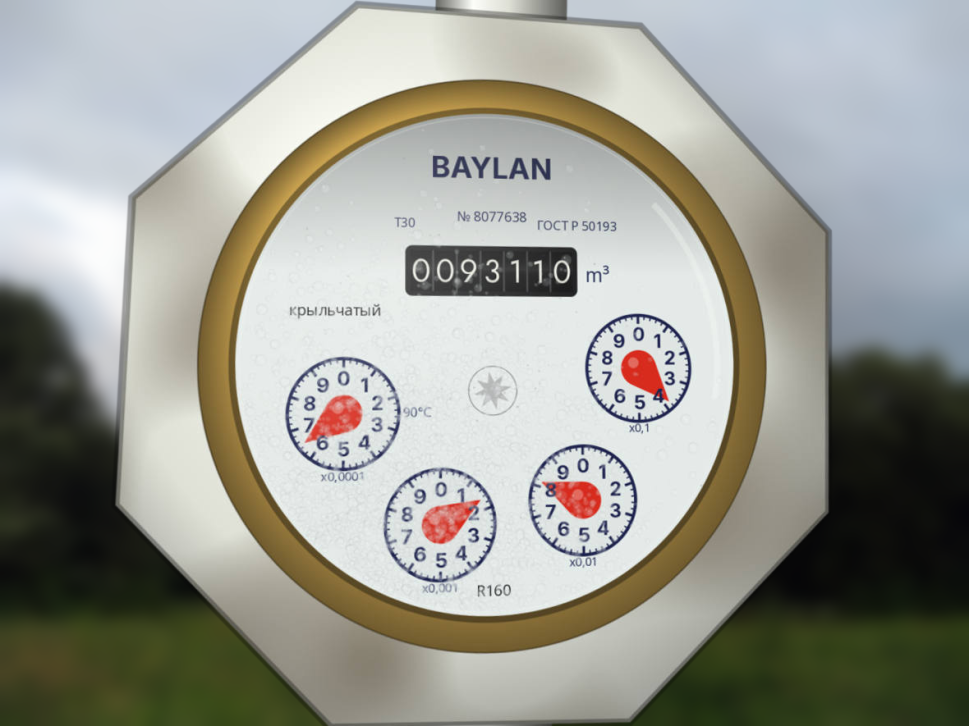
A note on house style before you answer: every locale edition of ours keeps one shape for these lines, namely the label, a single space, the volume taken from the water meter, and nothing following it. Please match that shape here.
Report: 93110.3816 m³
